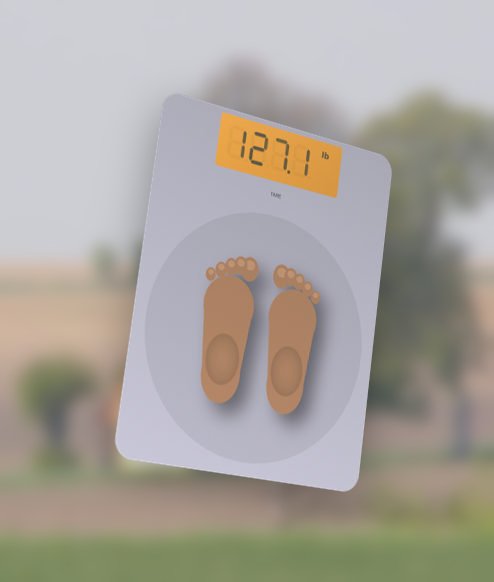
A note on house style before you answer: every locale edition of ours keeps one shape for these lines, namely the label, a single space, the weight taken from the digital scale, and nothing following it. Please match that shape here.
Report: 127.1 lb
